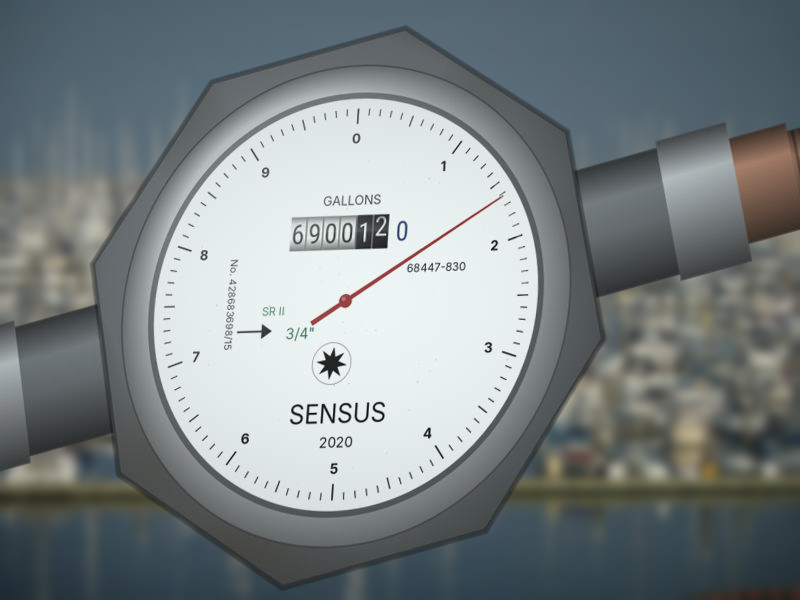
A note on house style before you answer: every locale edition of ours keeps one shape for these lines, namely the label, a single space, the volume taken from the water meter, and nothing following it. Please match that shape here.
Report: 6900121.6 gal
